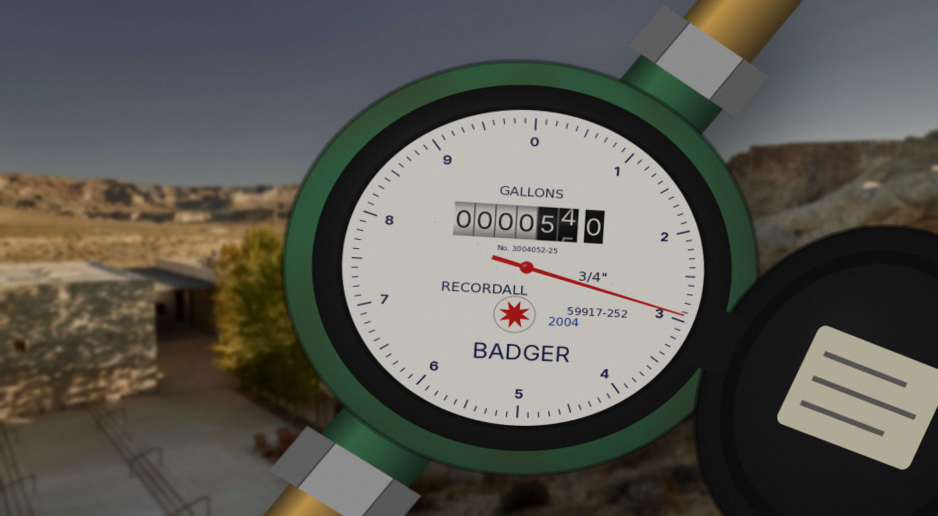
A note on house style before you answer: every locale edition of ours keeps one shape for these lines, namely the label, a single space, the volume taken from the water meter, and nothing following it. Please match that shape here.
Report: 542.9 gal
